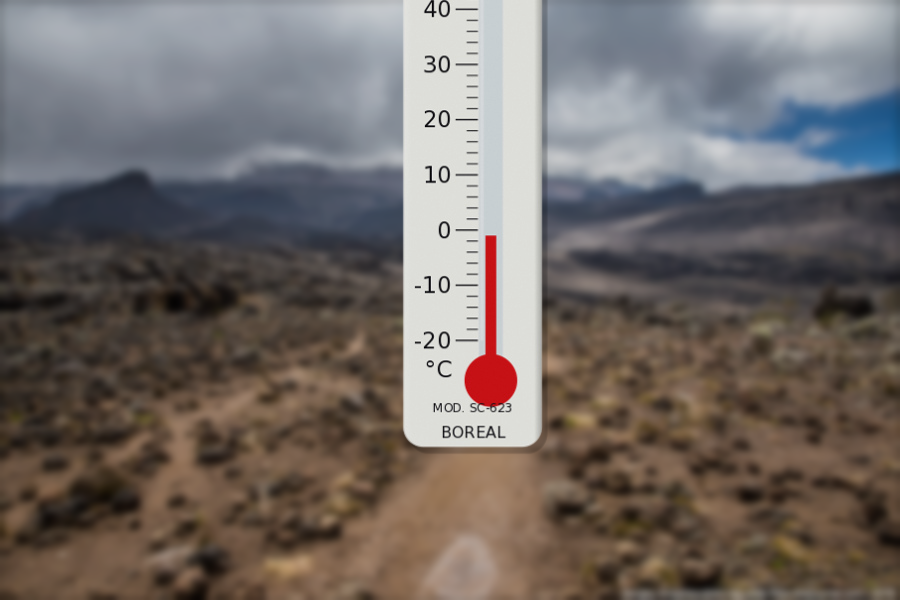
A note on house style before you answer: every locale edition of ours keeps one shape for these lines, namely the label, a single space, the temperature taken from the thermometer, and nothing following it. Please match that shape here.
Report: -1 °C
